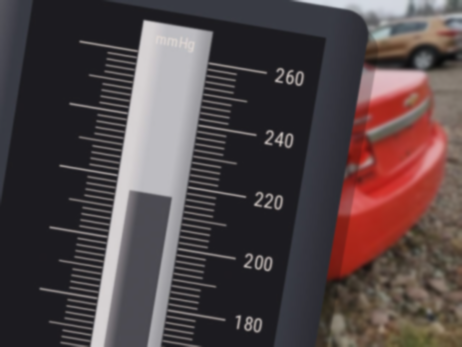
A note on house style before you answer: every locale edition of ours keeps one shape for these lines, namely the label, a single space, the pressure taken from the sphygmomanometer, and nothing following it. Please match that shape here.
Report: 216 mmHg
